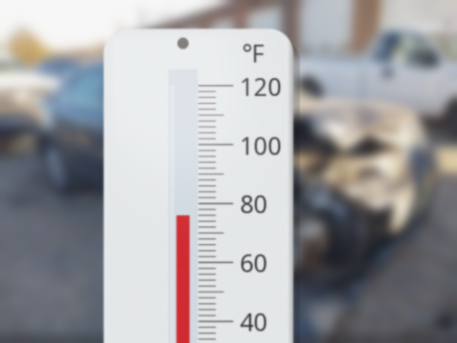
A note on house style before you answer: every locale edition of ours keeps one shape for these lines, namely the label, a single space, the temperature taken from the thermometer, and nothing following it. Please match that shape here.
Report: 76 °F
